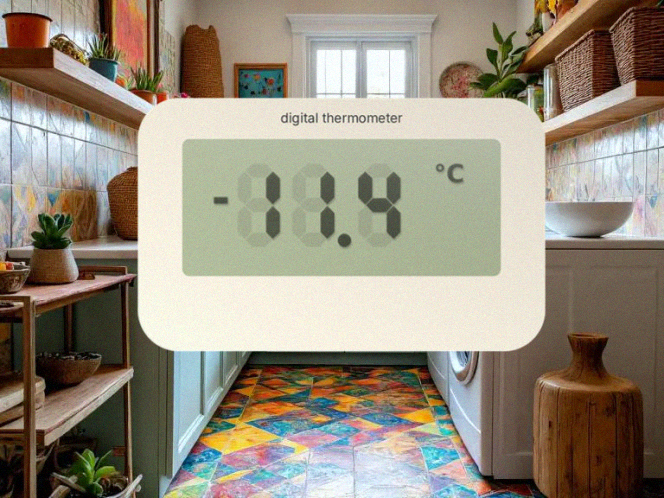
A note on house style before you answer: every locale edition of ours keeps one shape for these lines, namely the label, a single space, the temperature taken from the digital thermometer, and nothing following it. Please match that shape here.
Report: -11.4 °C
